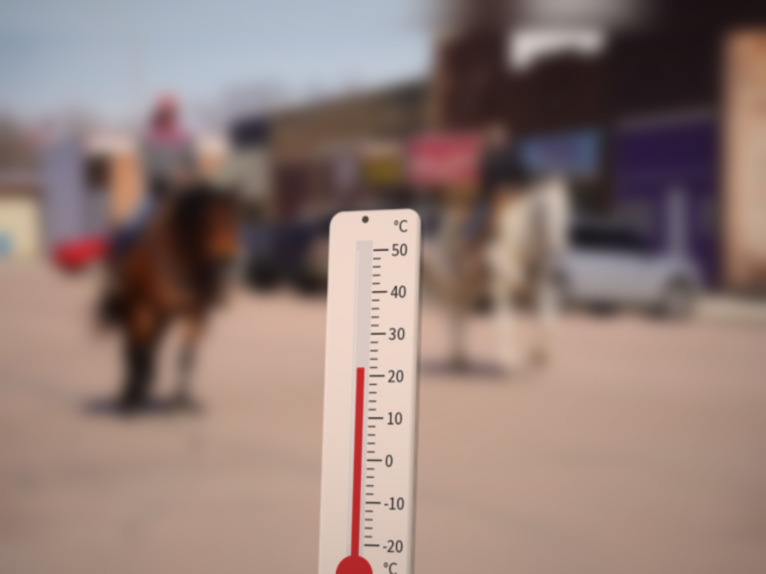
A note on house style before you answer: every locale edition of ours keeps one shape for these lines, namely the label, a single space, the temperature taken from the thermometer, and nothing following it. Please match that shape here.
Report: 22 °C
